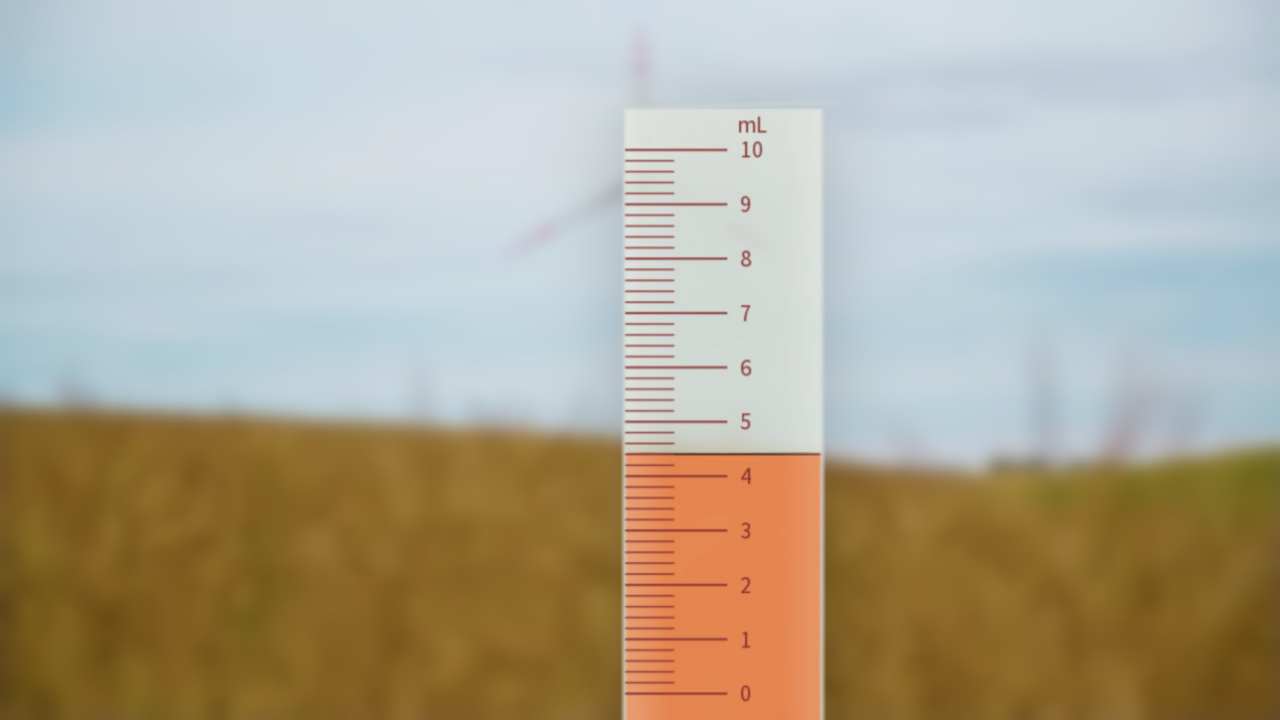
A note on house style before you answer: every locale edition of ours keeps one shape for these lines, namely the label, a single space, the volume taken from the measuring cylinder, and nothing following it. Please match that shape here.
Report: 4.4 mL
